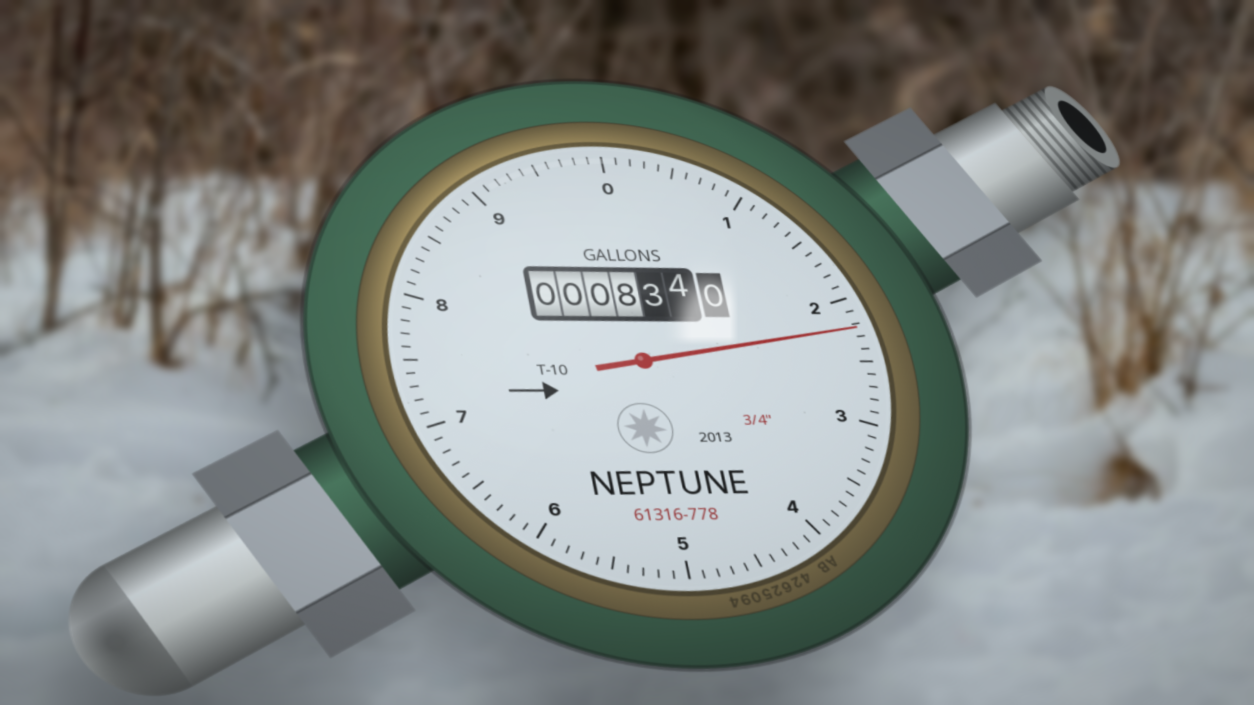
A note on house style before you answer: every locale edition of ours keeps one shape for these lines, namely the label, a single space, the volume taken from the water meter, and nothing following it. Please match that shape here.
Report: 8342.2 gal
